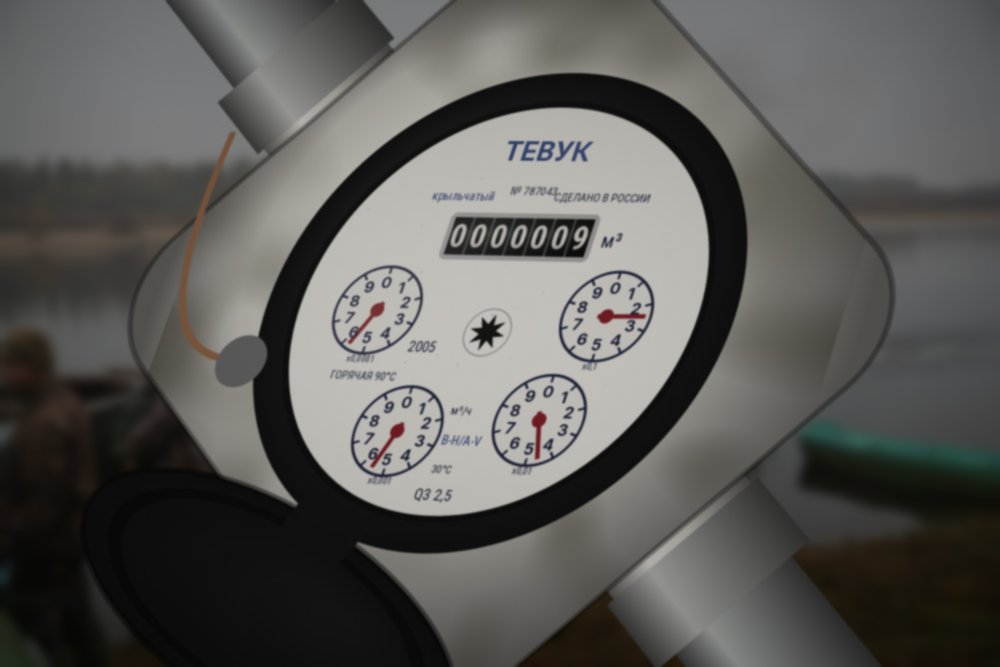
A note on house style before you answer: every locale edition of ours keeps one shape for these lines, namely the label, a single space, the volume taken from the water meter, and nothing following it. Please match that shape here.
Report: 9.2455 m³
